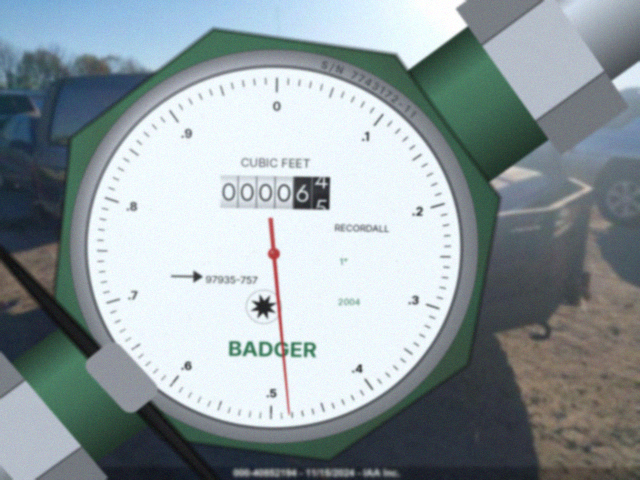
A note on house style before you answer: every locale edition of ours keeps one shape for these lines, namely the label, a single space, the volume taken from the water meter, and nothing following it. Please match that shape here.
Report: 64.48 ft³
